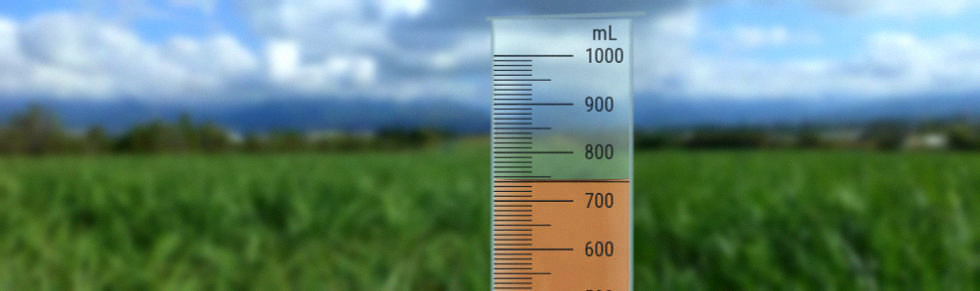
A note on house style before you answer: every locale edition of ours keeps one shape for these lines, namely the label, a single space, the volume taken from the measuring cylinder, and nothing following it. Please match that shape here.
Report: 740 mL
